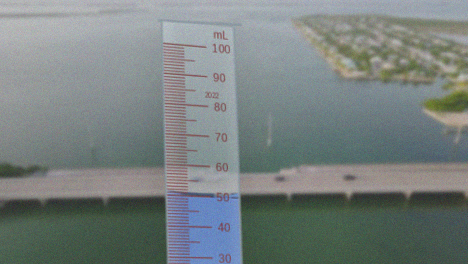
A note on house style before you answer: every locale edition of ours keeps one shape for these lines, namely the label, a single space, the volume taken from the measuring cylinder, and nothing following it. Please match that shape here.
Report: 50 mL
